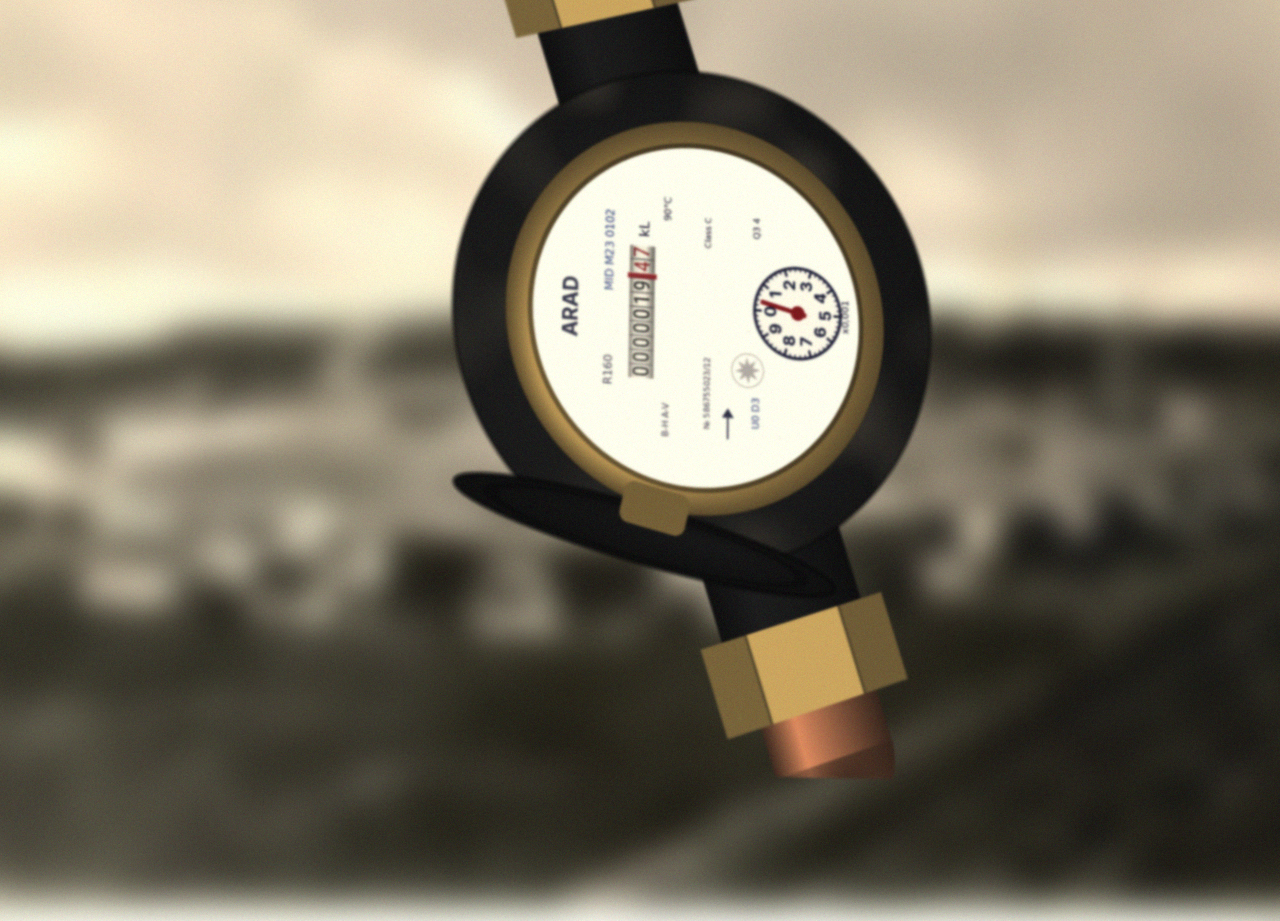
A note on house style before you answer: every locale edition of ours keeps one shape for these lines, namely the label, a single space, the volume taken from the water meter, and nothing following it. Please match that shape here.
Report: 19.470 kL
